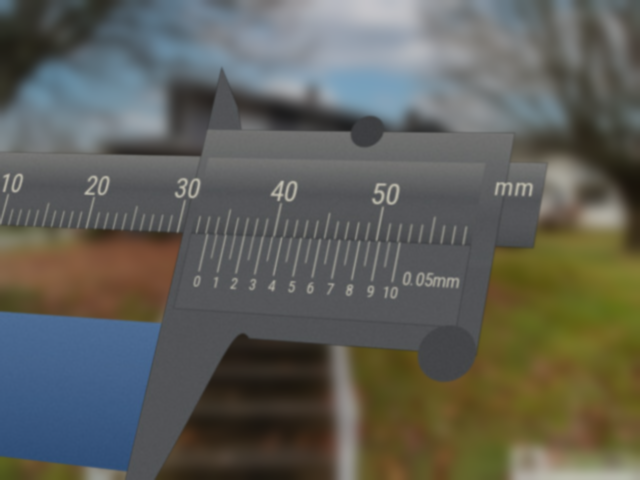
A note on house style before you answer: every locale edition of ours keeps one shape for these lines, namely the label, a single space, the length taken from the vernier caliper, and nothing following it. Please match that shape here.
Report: 33.2 mm
